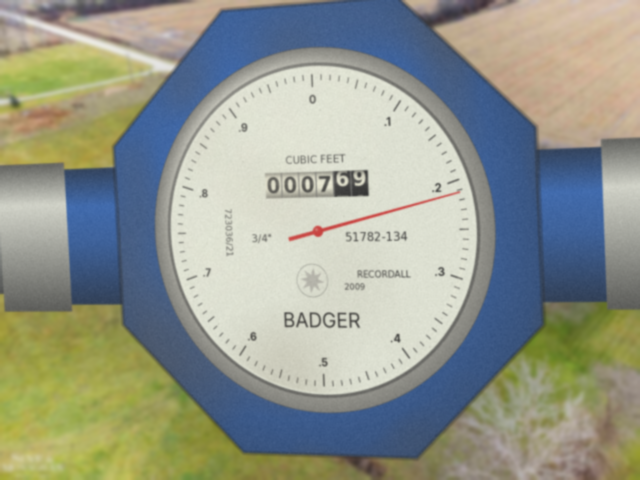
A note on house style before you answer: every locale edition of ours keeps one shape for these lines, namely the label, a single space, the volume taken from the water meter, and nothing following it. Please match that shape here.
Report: 769.21 ft³
